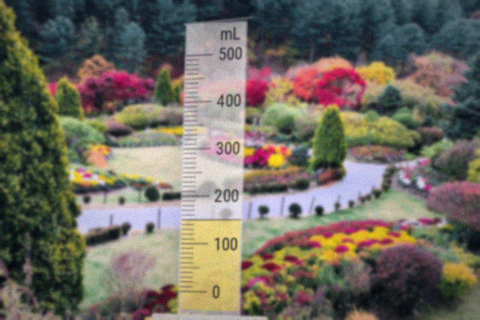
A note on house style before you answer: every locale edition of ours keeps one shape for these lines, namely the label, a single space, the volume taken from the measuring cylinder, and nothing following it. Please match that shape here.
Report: 150 mL
